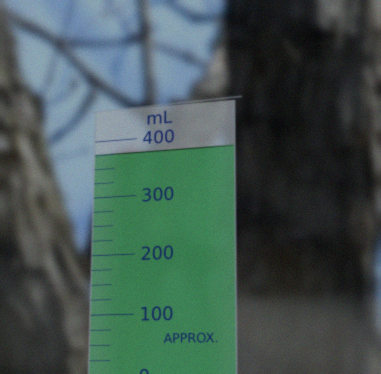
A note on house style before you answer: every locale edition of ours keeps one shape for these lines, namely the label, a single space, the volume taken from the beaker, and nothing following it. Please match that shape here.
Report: 375 mL
